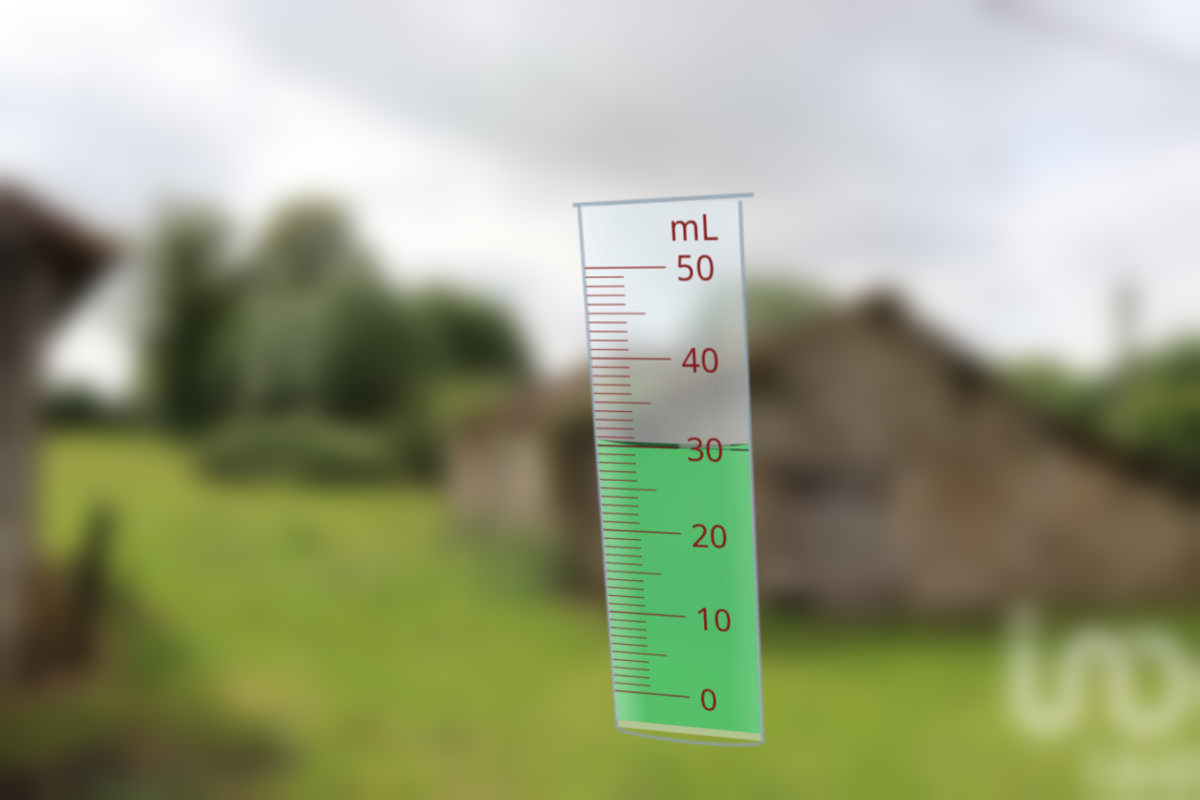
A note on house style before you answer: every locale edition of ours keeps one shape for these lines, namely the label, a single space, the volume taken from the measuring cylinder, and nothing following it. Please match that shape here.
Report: 30 mL
